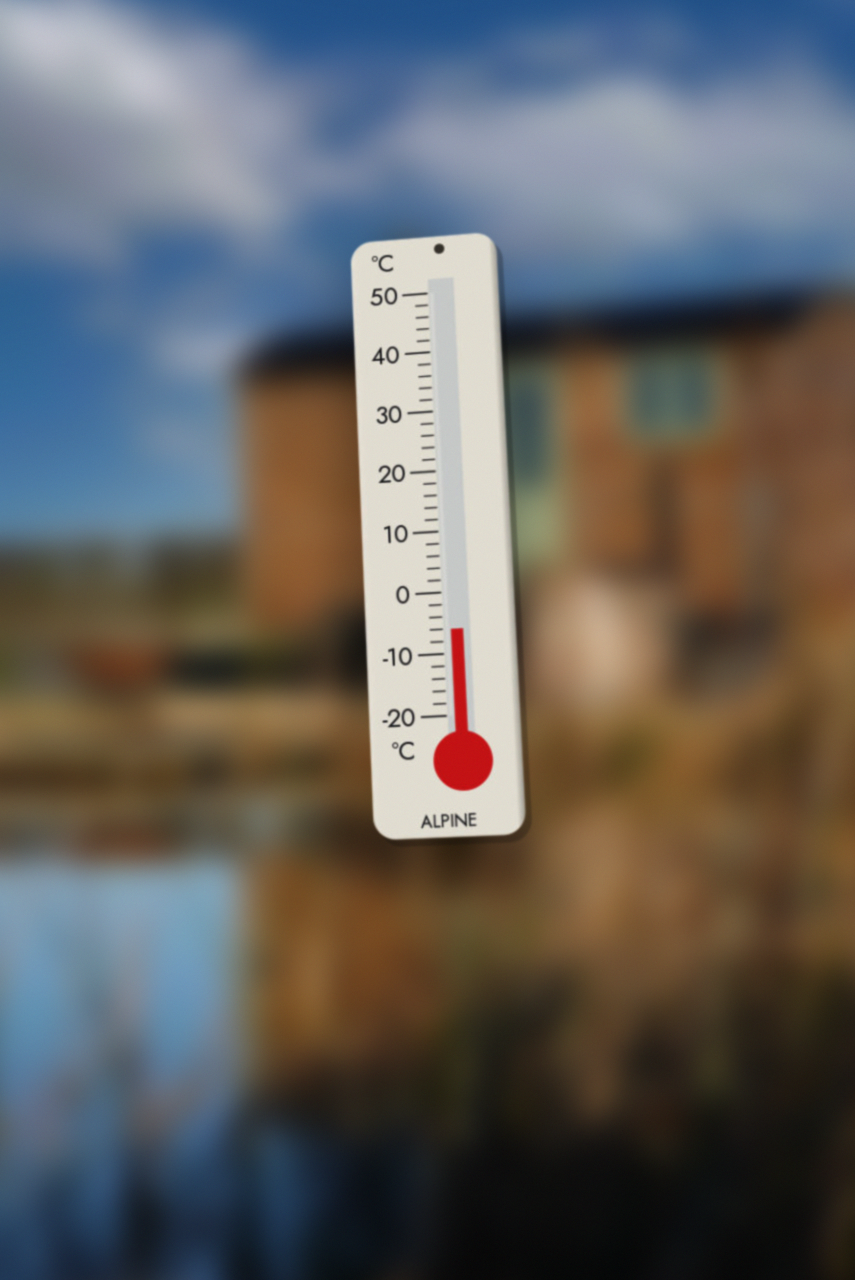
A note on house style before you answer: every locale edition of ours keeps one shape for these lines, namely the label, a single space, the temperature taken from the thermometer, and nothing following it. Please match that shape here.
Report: -6 °C
